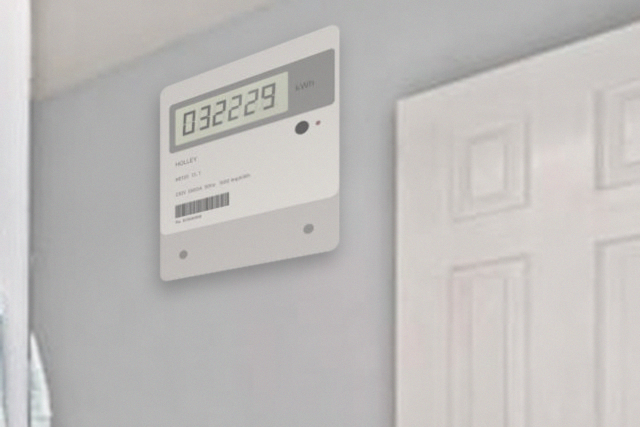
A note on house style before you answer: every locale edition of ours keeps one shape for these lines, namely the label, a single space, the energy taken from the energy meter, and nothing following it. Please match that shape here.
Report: 32229 kWh
